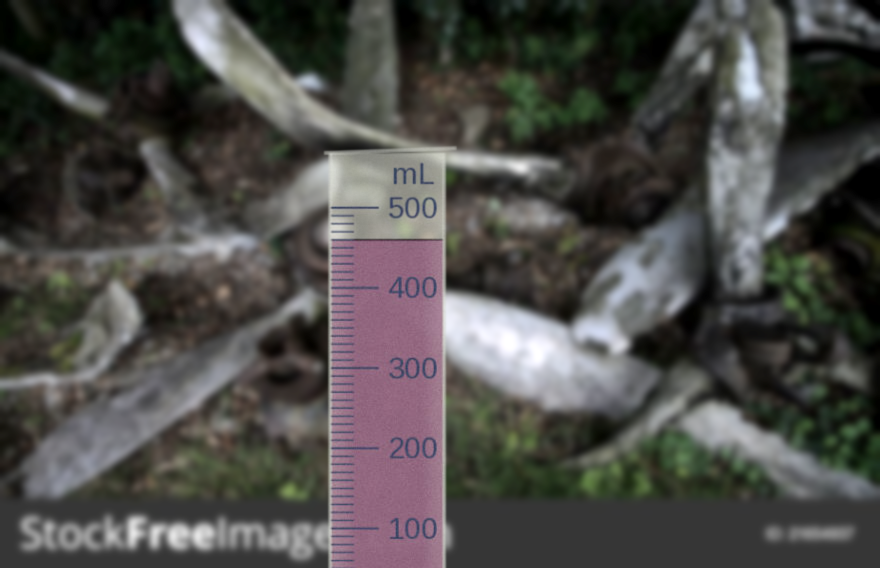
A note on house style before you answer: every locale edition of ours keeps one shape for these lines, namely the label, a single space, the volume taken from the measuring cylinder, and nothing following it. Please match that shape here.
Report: 460 mL
